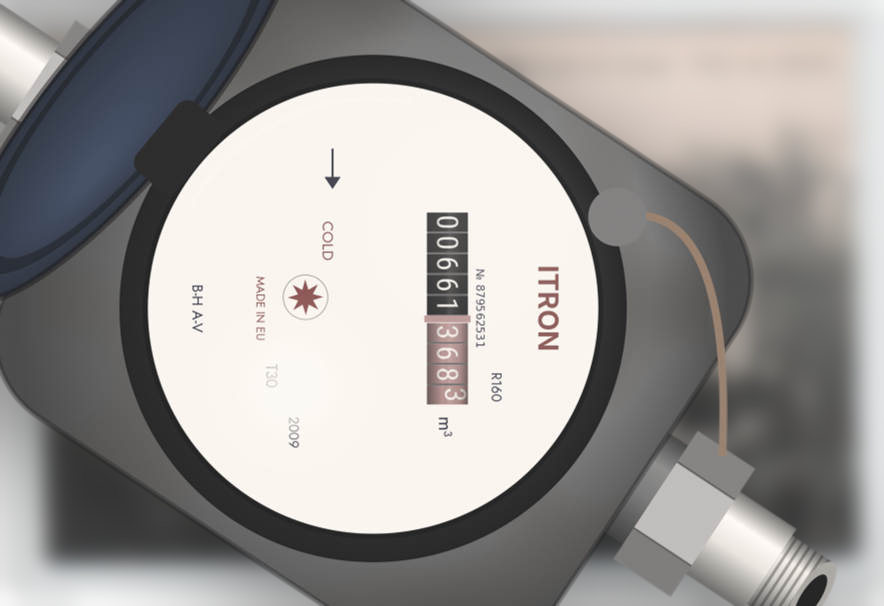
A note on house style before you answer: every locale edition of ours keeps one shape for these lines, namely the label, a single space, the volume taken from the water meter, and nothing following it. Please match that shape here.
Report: 661.3683 m³
